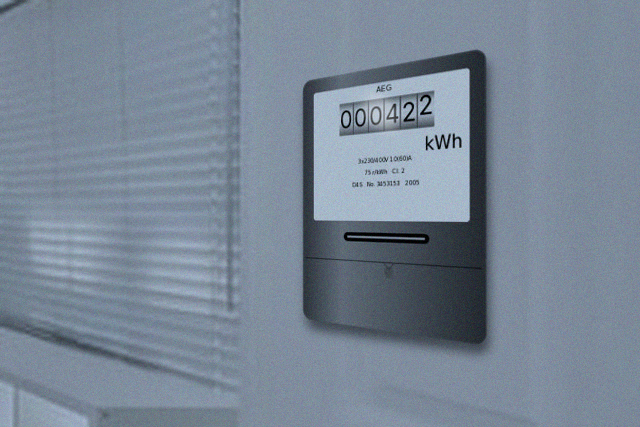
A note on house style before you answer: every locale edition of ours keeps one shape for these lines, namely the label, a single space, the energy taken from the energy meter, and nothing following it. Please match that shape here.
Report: 422 kWh
